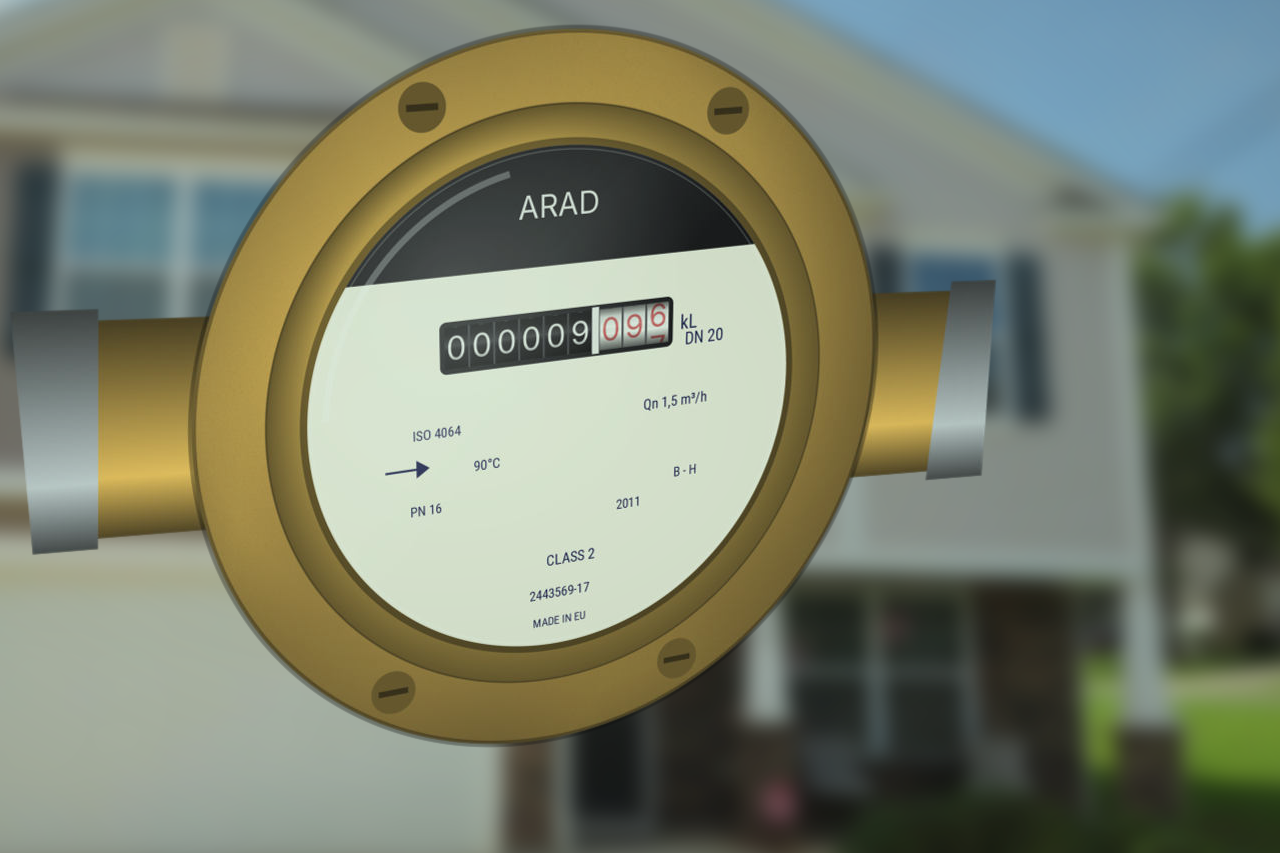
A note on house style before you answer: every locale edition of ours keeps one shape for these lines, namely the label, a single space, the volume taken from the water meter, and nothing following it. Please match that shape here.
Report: 9.096 kL
